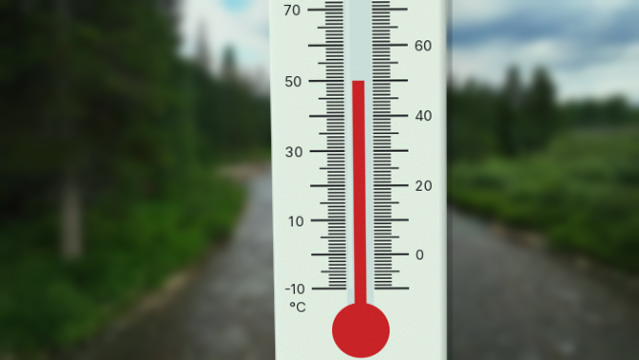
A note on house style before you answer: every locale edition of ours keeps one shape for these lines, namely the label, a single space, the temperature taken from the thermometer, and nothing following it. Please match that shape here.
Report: 50 °C
